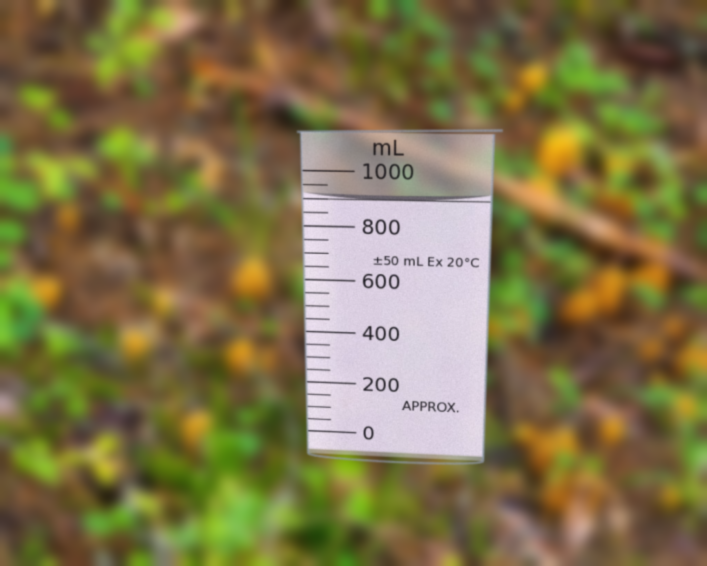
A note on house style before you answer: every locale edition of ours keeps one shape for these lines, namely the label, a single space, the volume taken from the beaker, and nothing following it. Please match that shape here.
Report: 900 mL
